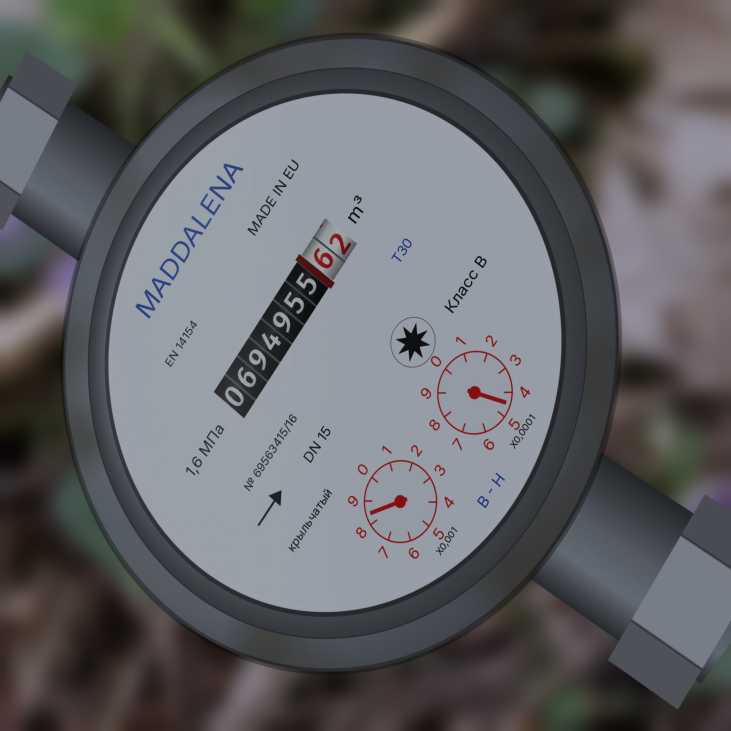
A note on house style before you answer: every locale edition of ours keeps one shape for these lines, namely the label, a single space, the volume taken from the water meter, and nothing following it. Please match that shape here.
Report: 694955.6184 m³
